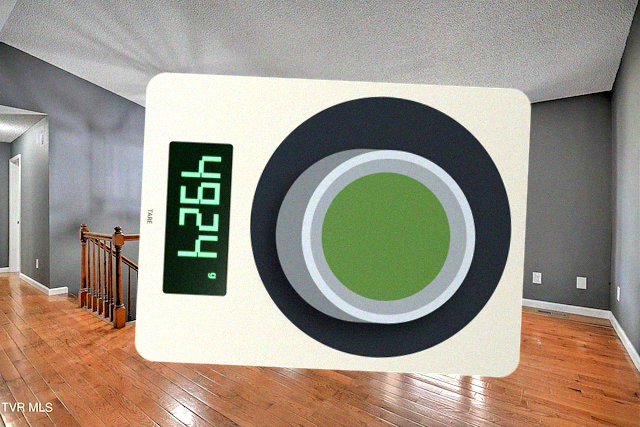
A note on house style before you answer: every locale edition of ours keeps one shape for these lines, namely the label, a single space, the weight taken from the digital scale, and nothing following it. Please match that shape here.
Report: 4924 g
